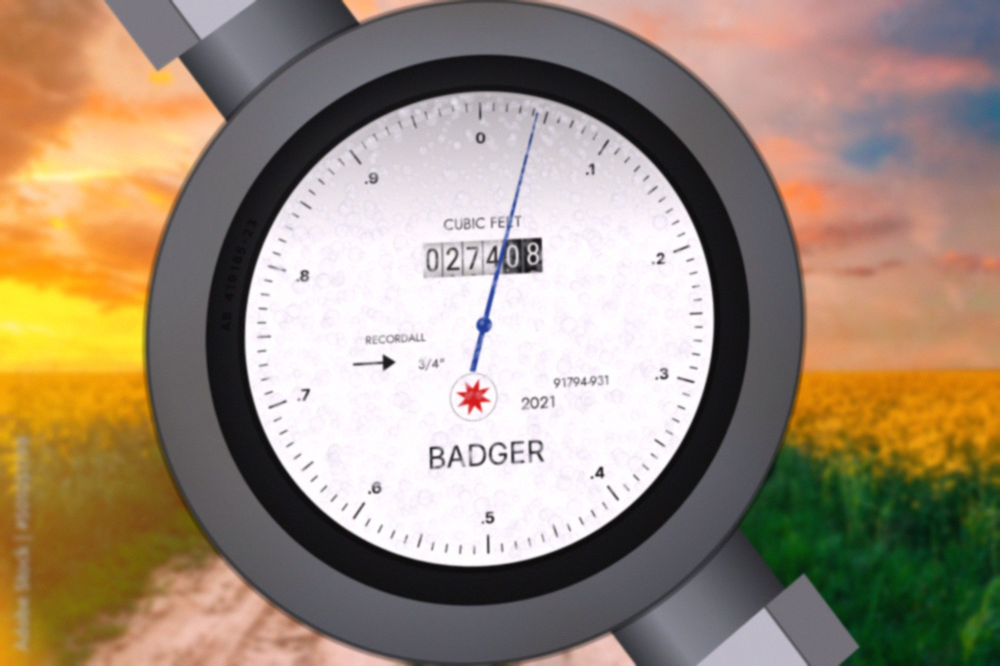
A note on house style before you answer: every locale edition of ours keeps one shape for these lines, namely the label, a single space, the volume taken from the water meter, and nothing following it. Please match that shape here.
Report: 27408.04 ft³
